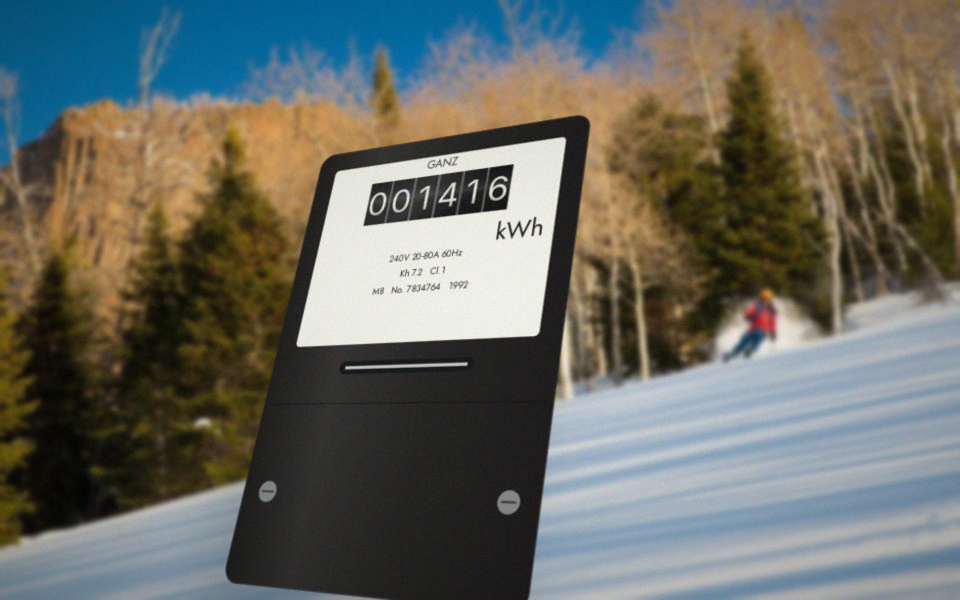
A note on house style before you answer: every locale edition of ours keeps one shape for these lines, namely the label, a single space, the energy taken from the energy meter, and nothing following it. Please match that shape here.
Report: 1416 kWh
